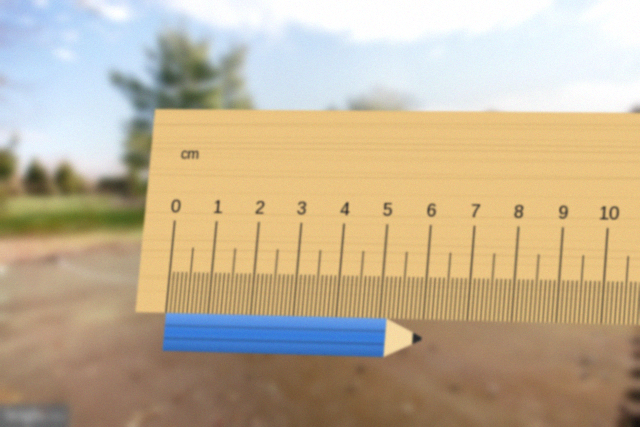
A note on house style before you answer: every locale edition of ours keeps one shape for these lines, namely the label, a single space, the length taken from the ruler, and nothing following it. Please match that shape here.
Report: 6 cm
